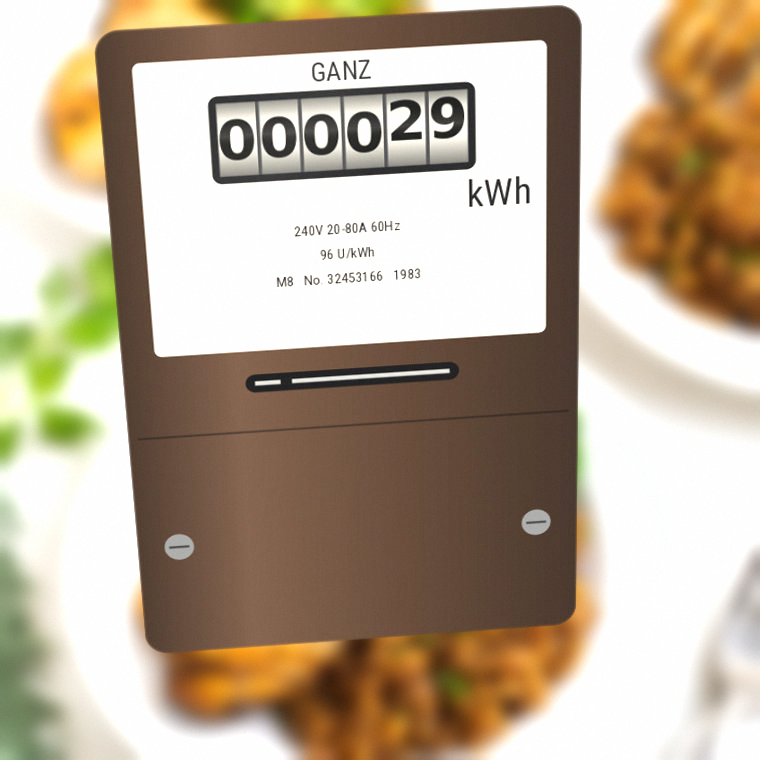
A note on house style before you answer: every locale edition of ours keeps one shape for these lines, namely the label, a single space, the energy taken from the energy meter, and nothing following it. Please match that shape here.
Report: 29 kWh
